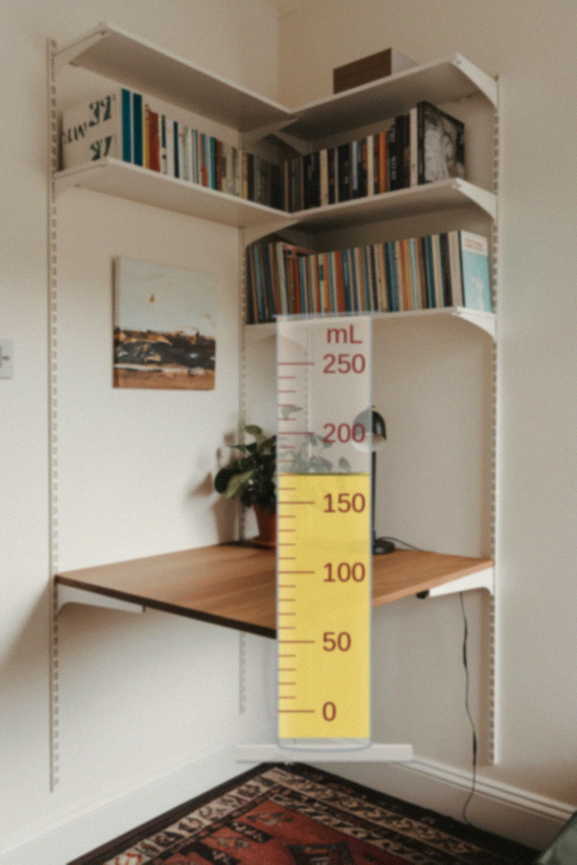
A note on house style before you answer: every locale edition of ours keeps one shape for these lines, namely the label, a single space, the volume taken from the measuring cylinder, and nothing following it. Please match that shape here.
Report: 170 mL
